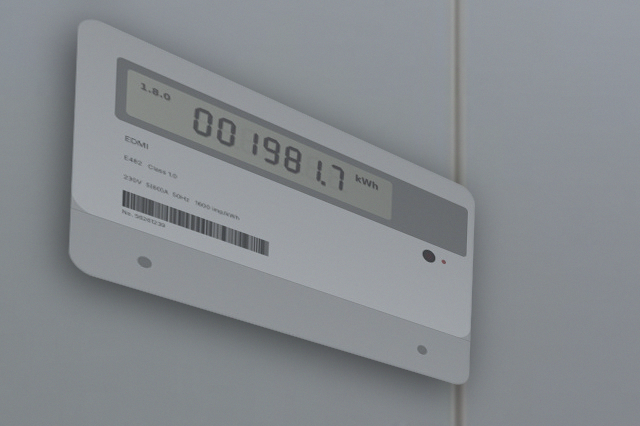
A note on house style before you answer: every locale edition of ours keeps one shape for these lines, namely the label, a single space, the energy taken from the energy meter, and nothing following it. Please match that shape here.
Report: 1981.7 kWh
